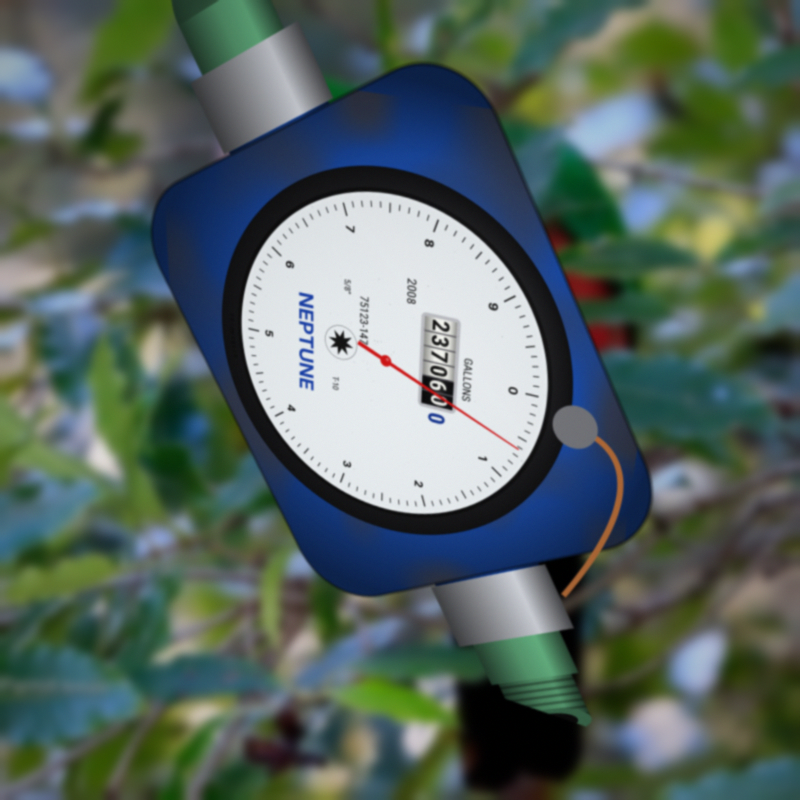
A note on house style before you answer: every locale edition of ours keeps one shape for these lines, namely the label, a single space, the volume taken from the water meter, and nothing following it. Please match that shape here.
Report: 2370600.6 gal
